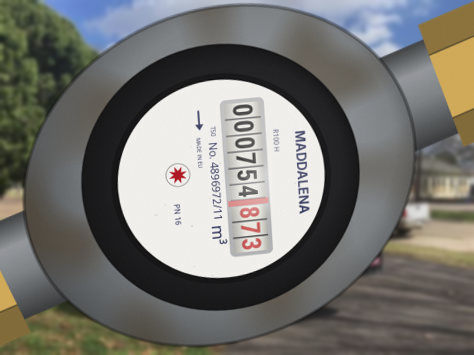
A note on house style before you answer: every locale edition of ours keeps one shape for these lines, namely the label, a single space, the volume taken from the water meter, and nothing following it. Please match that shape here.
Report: 754.873 m³
